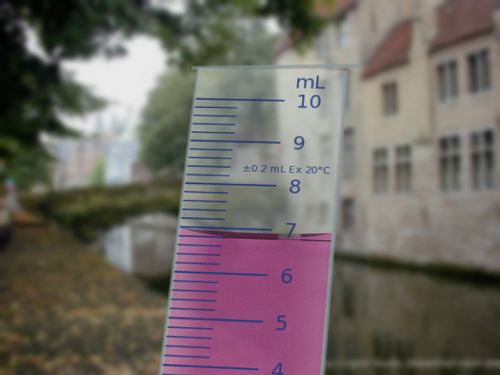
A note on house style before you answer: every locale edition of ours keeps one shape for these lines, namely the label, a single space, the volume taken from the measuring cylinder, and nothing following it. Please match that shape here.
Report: 6.8 mL
